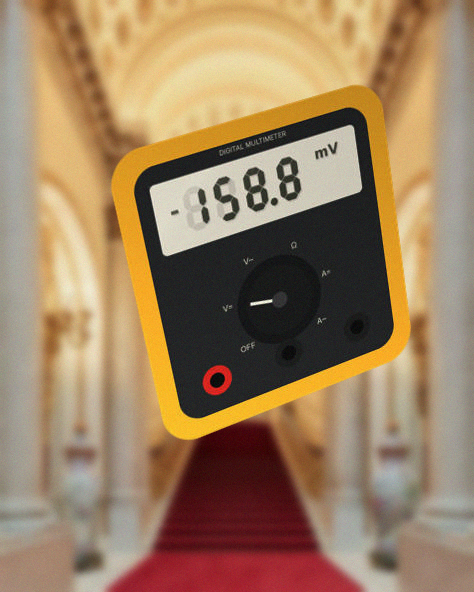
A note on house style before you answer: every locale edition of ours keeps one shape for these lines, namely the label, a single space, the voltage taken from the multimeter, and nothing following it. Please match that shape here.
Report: -158.8 mV
